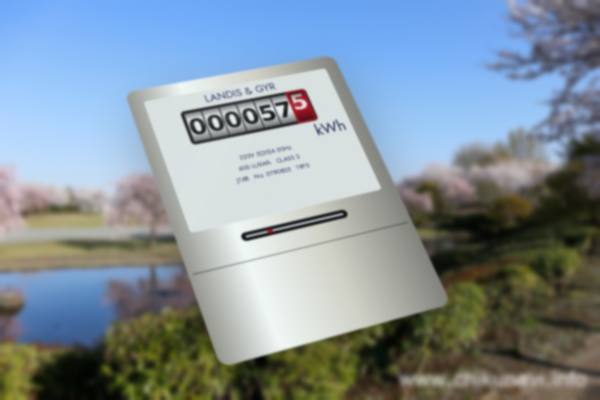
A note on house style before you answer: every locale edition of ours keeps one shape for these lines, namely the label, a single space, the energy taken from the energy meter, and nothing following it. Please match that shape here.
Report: 57.5 kWh
